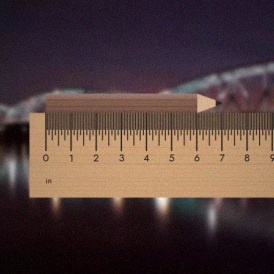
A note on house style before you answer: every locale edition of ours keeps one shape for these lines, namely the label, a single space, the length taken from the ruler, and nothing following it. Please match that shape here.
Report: 7 in
